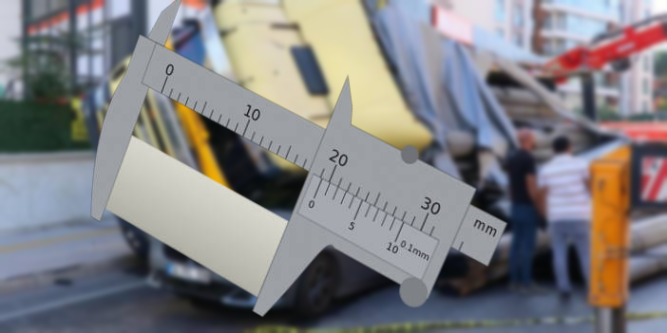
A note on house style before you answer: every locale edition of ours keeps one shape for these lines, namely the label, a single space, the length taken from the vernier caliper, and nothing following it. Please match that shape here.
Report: 19.2 mm
